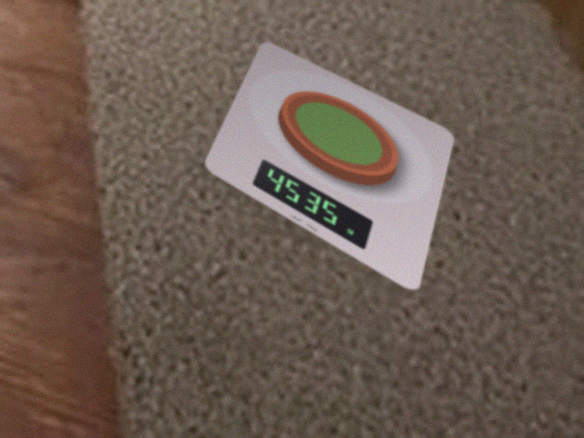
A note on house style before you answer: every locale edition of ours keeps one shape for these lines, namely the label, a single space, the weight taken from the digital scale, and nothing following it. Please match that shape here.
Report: 4535 g
